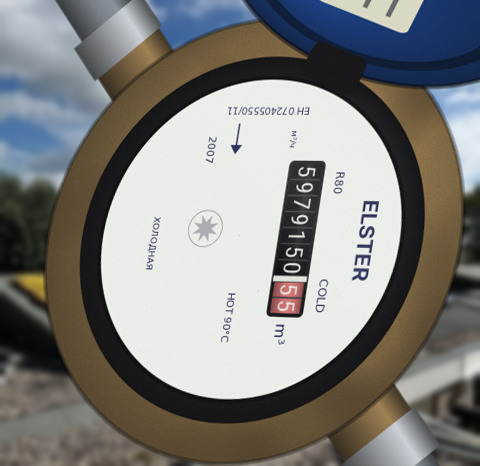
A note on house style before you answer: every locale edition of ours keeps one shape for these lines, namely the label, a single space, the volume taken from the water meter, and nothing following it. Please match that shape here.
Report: 5979150.55 m³
